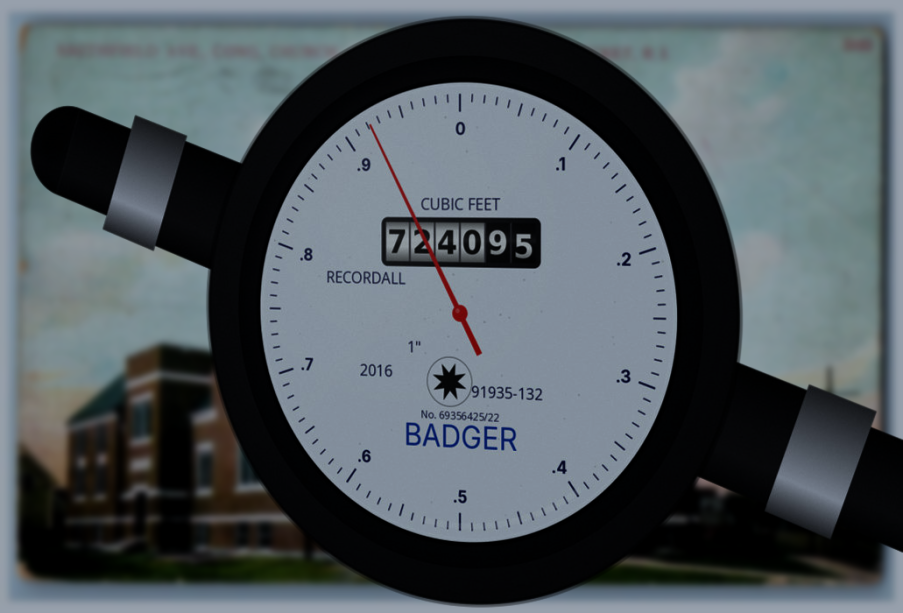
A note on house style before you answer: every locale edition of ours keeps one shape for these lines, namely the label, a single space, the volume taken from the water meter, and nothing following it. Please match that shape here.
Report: 724094.92 ft³
